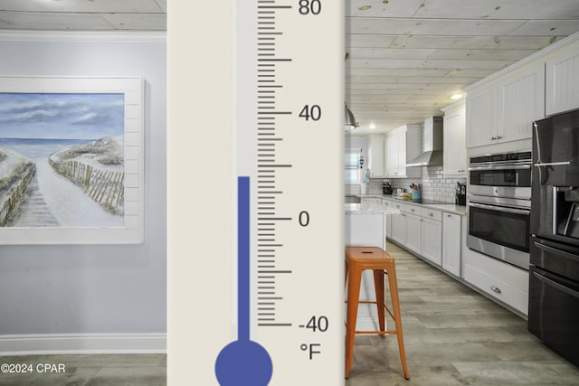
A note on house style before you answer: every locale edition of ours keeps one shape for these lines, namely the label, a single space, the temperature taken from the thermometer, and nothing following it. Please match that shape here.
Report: 16 °F
